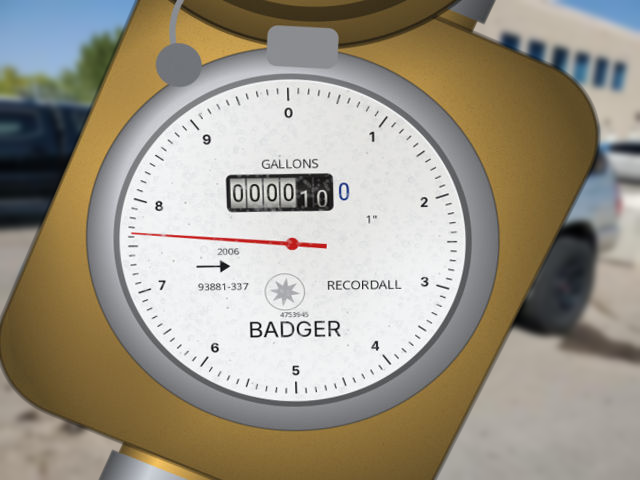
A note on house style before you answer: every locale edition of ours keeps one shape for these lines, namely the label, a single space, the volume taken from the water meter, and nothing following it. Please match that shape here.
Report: 97.6 gal
